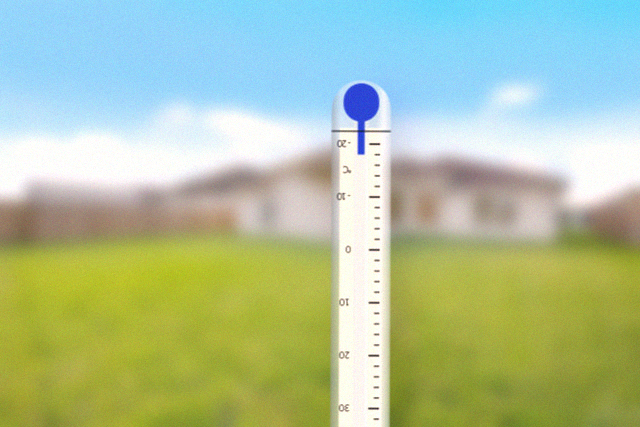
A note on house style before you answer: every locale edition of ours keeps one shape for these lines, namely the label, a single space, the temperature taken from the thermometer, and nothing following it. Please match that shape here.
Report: -18 °C
